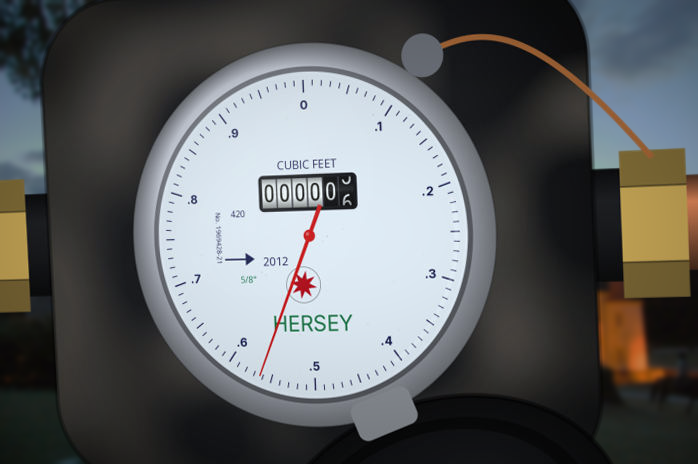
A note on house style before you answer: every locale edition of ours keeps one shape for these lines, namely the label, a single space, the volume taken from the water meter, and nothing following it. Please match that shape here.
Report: 5.56 ft³
